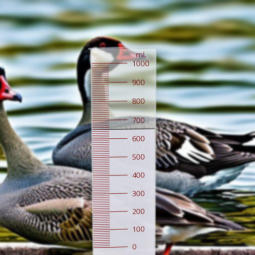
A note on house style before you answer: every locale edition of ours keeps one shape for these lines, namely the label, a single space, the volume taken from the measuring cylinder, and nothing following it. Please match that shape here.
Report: 650 mL
